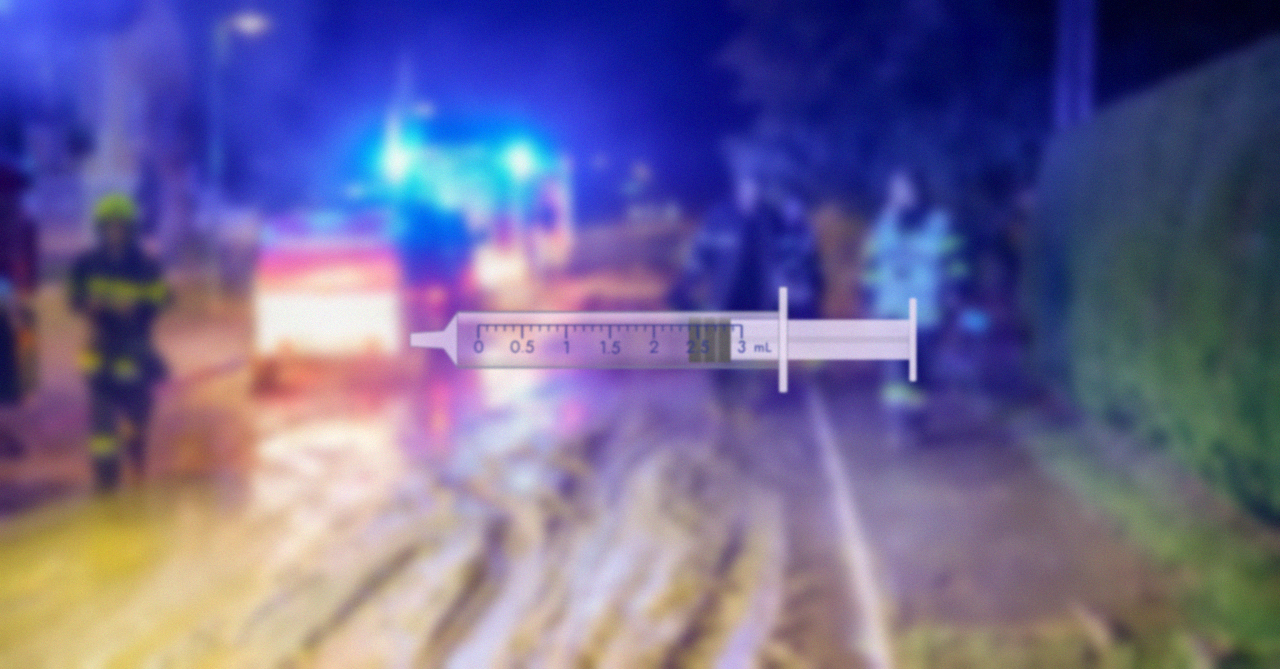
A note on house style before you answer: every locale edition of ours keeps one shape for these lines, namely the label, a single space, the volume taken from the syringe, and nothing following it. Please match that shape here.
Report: 2.4 mL
